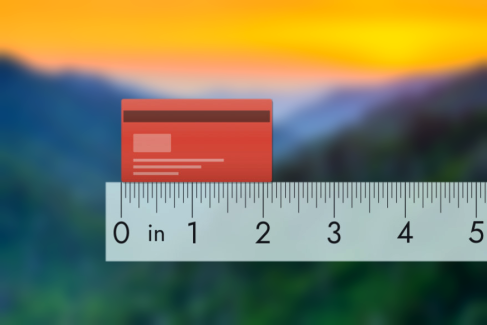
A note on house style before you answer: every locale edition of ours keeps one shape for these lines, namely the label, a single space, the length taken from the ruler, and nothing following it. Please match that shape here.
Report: 2.125 in
